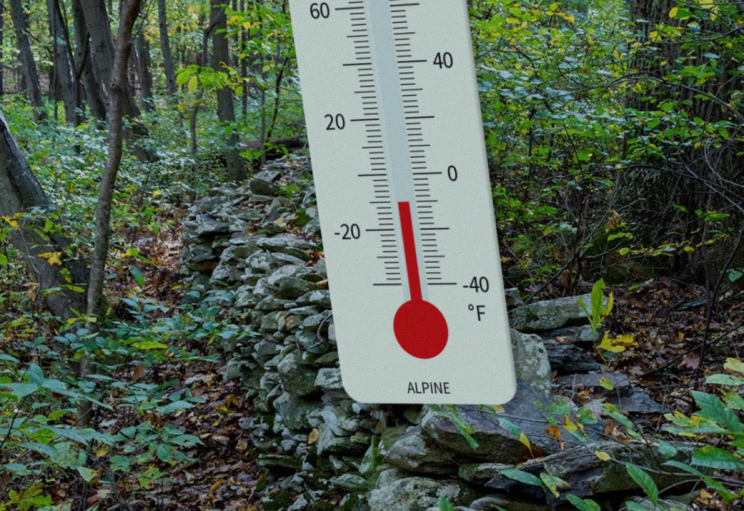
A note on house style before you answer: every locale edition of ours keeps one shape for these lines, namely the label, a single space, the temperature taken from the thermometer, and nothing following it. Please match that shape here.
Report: -10 °F
